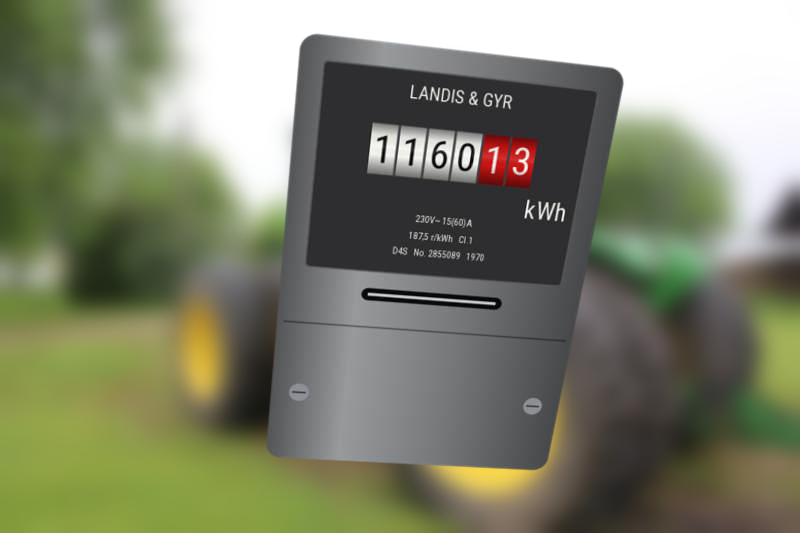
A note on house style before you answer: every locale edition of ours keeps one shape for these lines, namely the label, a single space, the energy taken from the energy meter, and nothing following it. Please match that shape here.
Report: 1160.13 kWh
